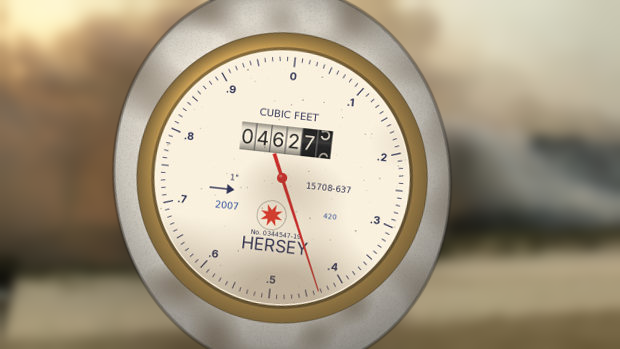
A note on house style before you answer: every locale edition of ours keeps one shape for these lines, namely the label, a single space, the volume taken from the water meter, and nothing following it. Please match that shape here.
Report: 46275.43 ft³
